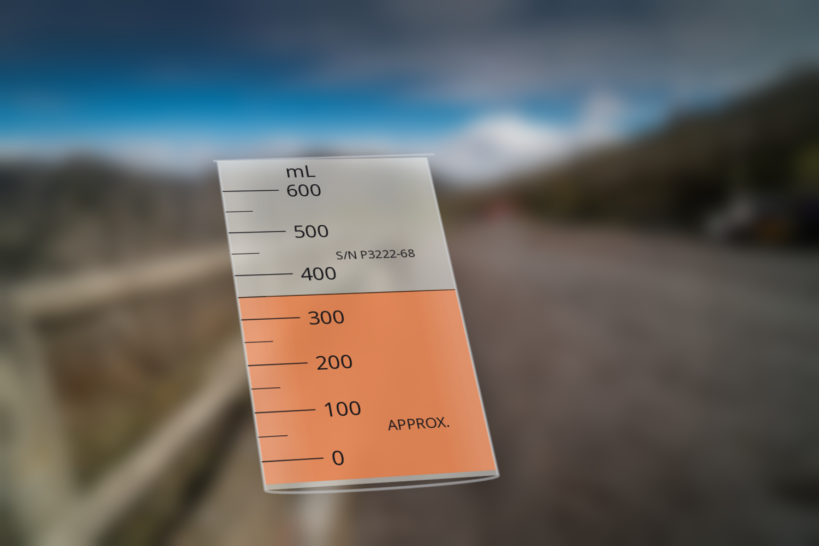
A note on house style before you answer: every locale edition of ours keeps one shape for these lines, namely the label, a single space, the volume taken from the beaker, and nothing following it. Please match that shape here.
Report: 350 mL
